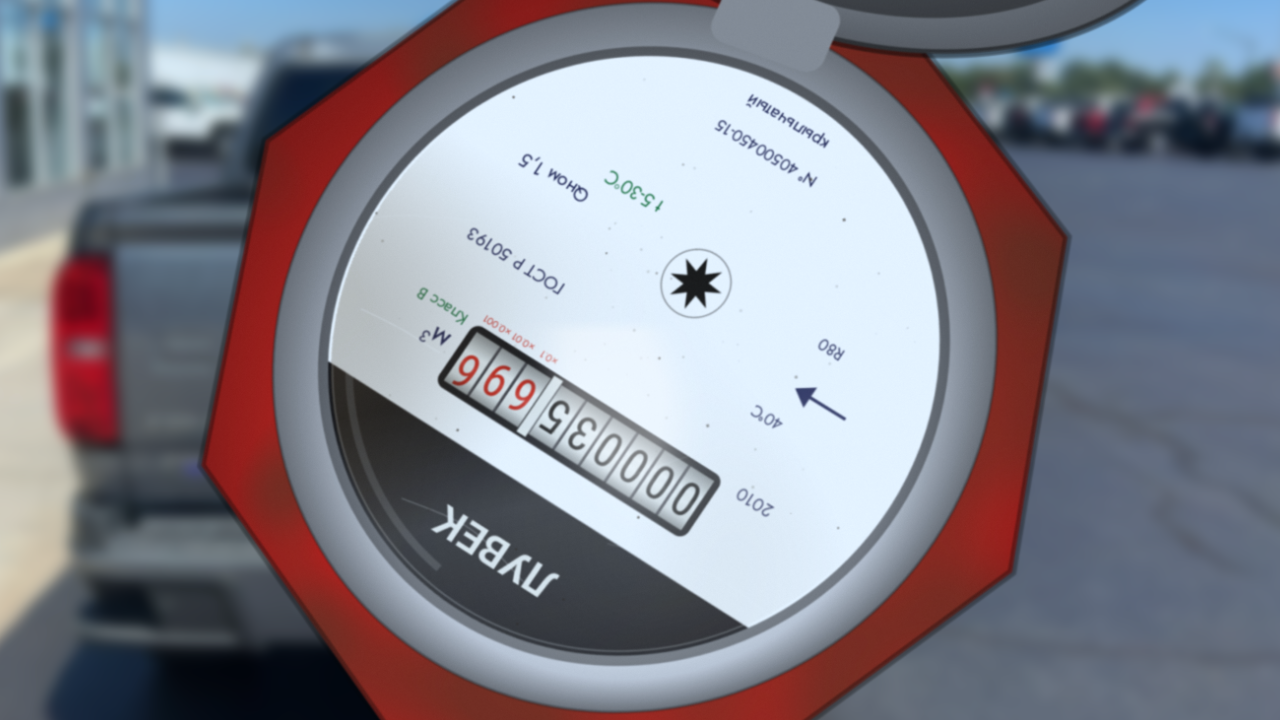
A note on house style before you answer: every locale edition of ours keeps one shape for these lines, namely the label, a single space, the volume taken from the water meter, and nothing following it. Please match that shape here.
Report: 35.696 m³
